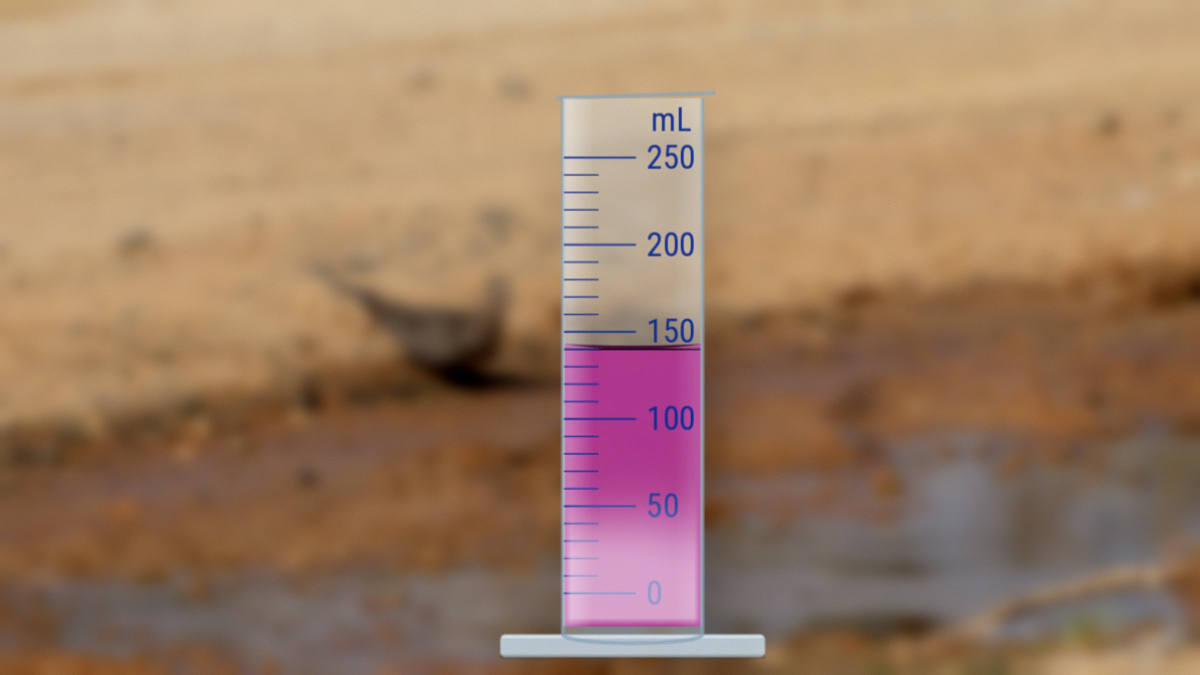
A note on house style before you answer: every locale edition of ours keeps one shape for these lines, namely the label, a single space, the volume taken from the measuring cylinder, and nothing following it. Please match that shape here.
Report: 140 mL
